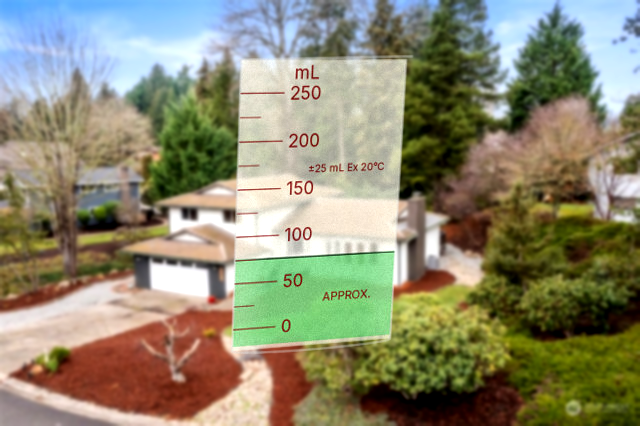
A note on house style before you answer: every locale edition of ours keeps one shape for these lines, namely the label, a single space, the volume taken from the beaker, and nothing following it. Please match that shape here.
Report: 75 mL
